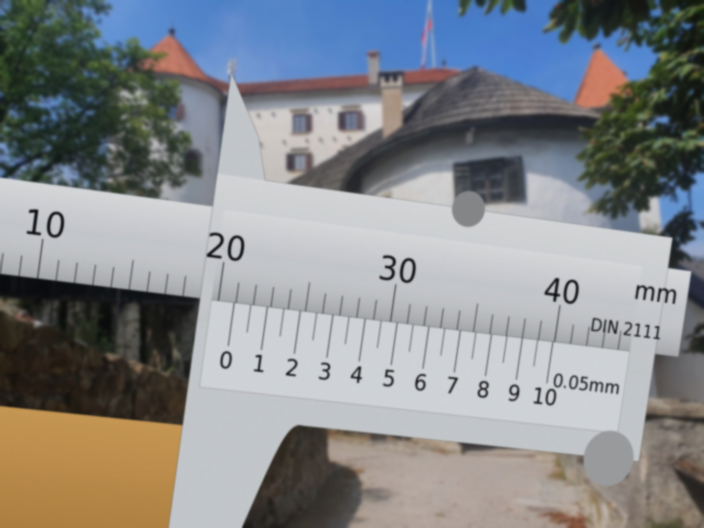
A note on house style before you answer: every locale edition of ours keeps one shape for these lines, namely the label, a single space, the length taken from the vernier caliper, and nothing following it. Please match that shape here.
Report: 20.9 mm
